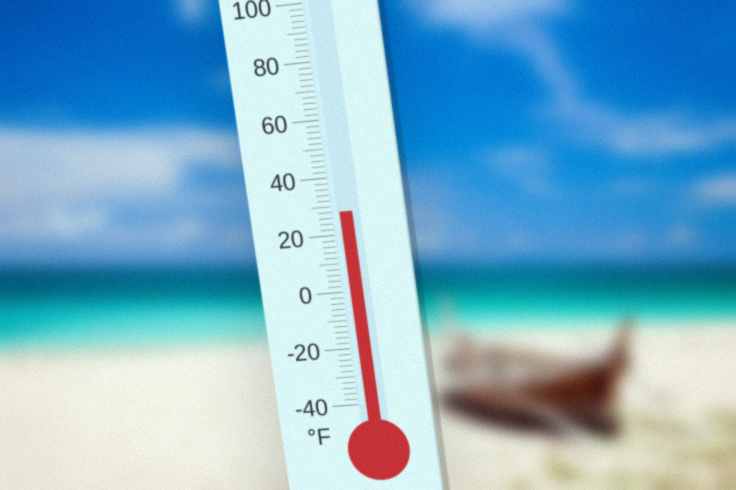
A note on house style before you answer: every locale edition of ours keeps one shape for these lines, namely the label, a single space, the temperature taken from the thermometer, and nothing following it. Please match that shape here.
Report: 28 °F
